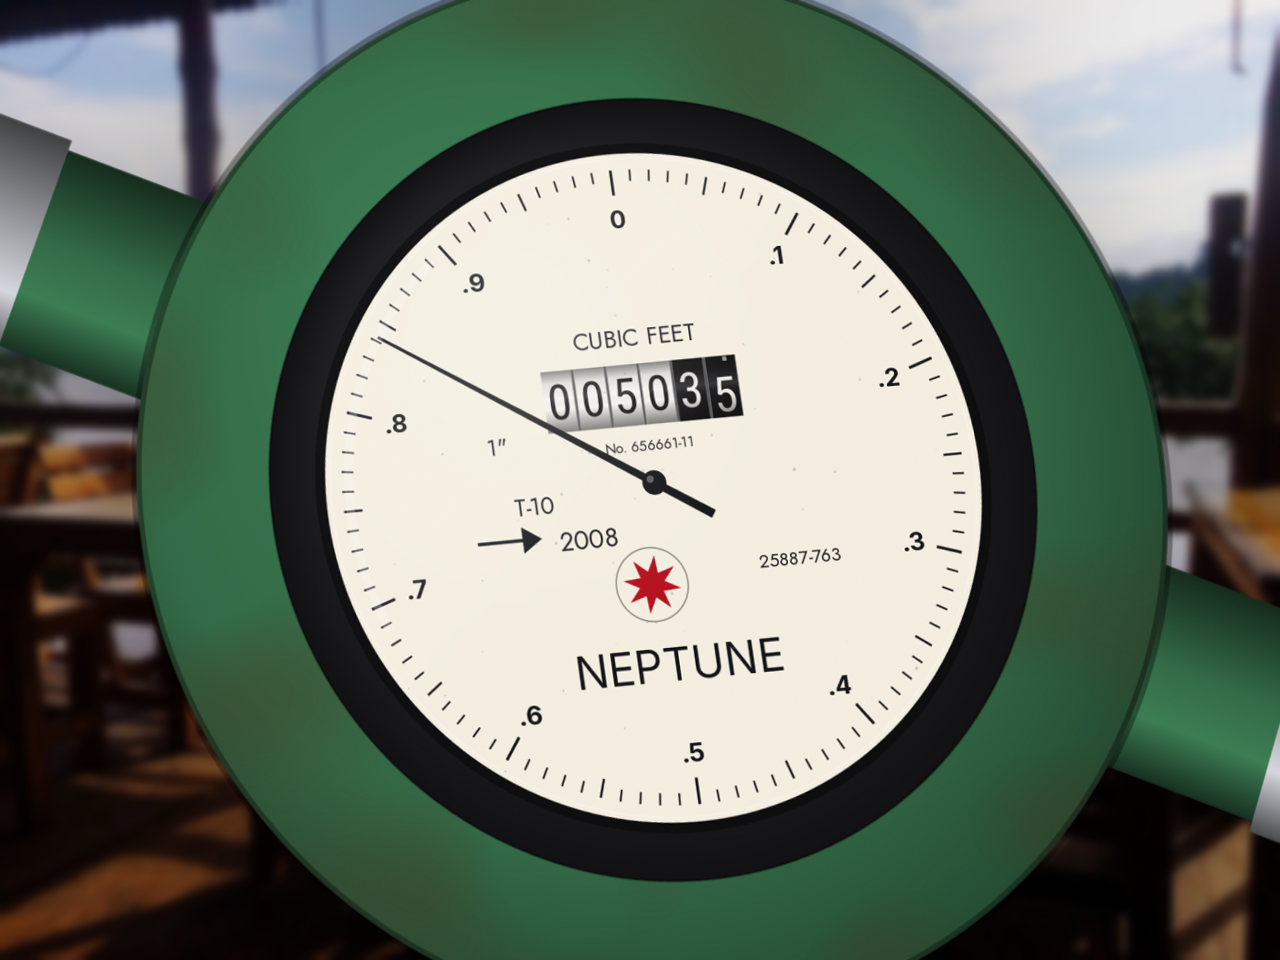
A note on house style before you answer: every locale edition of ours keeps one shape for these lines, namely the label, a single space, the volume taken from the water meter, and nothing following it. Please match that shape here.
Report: 5034.84 ft³
